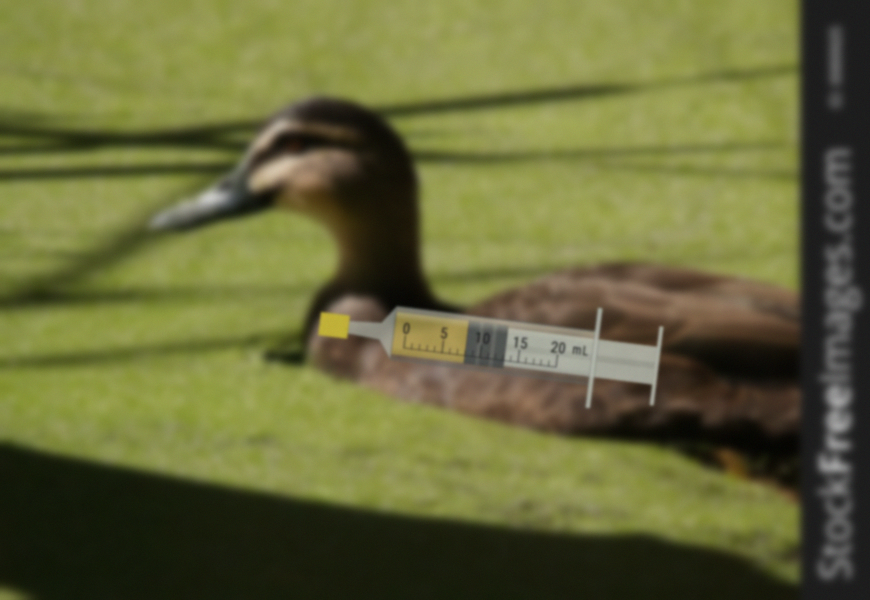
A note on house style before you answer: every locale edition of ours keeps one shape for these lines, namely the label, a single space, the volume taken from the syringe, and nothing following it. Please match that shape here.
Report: 8 mL
